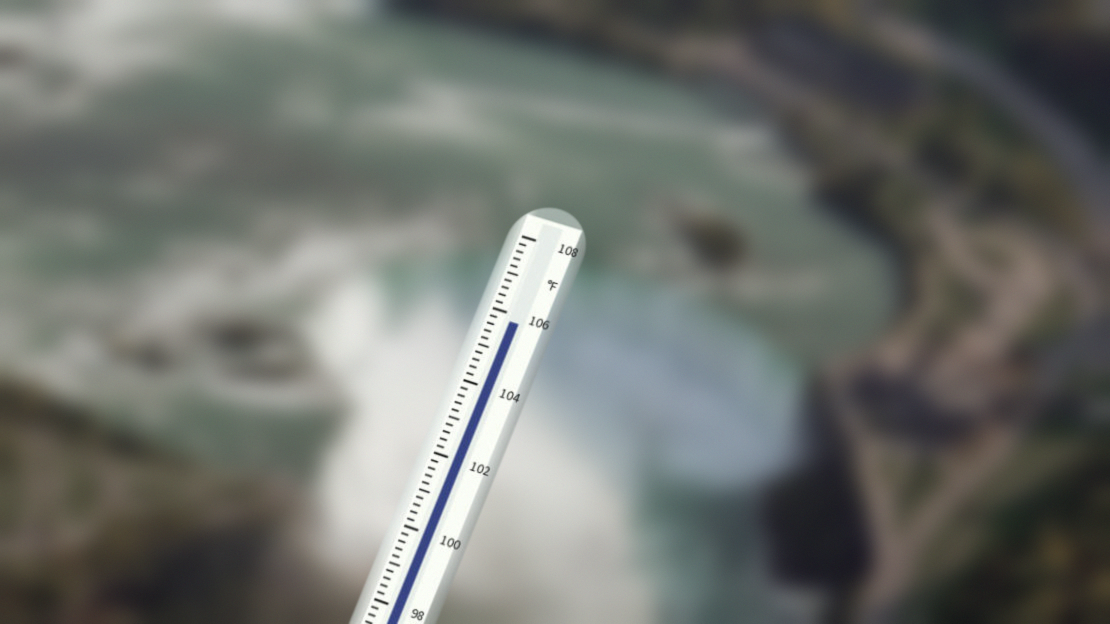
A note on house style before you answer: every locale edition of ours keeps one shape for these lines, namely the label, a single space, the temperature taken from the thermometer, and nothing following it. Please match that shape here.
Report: 105.8 °F
